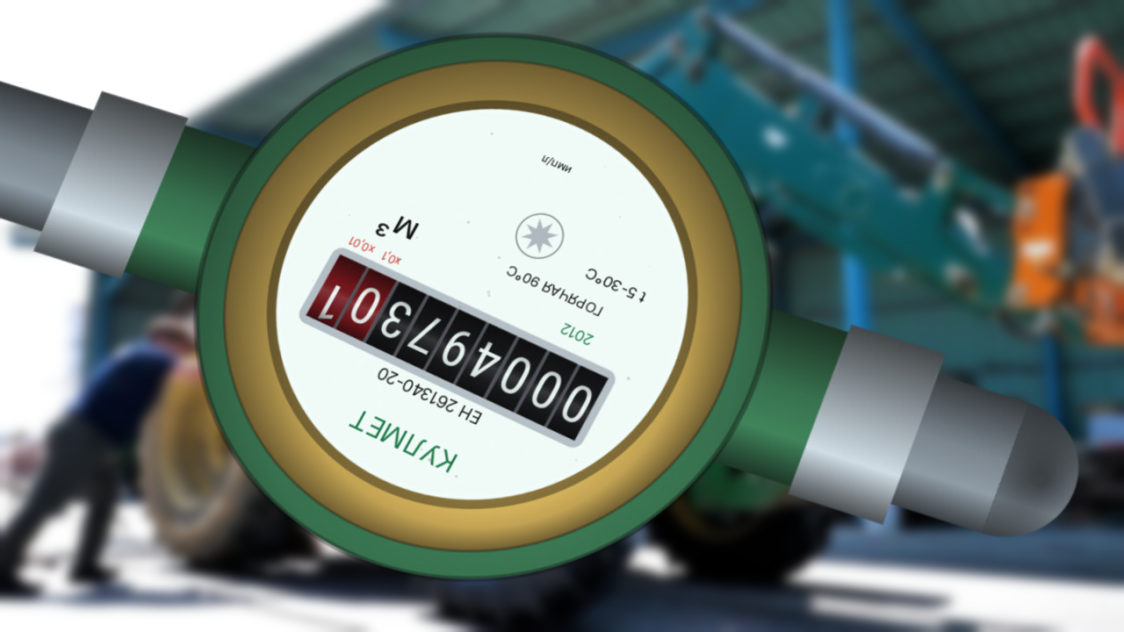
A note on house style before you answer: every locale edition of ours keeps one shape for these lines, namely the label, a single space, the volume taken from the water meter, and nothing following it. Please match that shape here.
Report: 4973.01 m³
